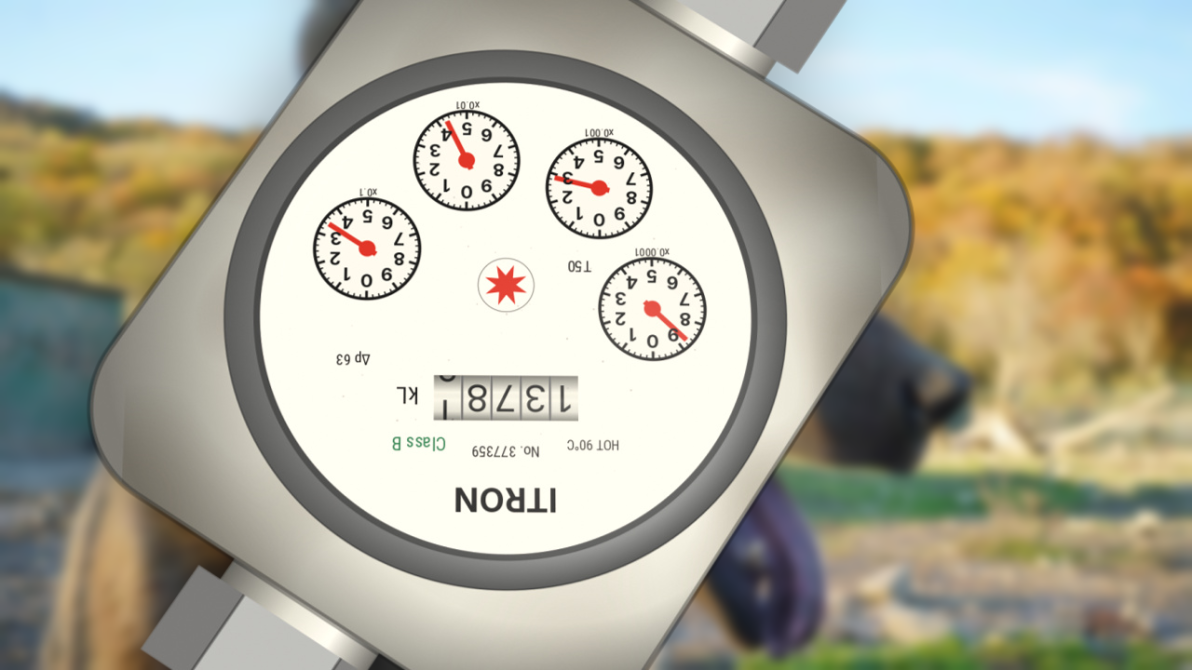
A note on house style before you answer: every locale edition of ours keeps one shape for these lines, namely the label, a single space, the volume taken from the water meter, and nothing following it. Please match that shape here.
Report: 13781.3428 kL
